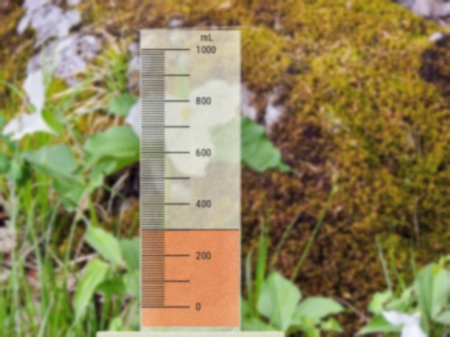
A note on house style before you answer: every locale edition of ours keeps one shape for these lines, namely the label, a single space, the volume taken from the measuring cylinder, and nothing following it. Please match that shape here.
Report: 300 mL
